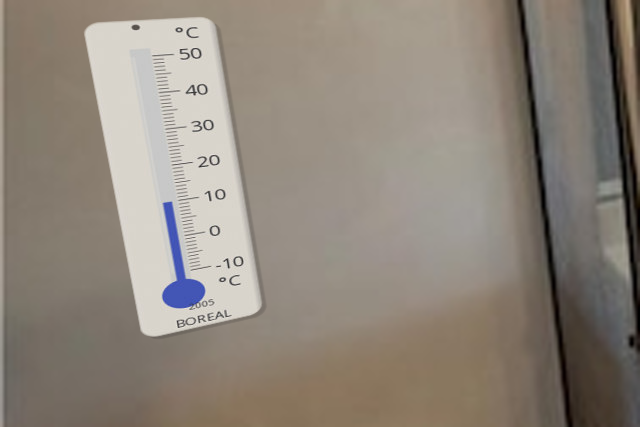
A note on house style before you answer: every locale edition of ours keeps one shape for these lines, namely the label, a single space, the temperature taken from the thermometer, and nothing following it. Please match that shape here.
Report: 10 °C
